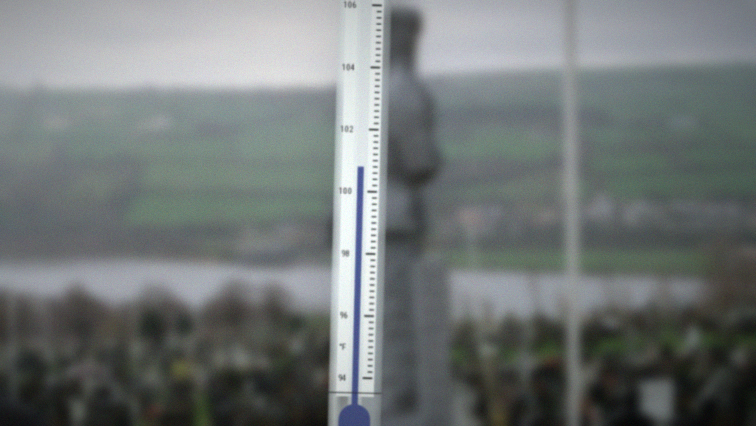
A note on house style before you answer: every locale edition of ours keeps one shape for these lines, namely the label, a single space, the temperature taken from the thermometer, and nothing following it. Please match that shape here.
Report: 100.8 °F
